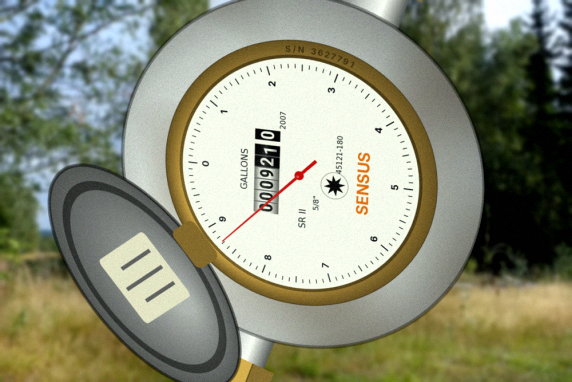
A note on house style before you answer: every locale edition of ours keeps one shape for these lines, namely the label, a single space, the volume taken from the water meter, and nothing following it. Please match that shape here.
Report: 9208.7 gal
